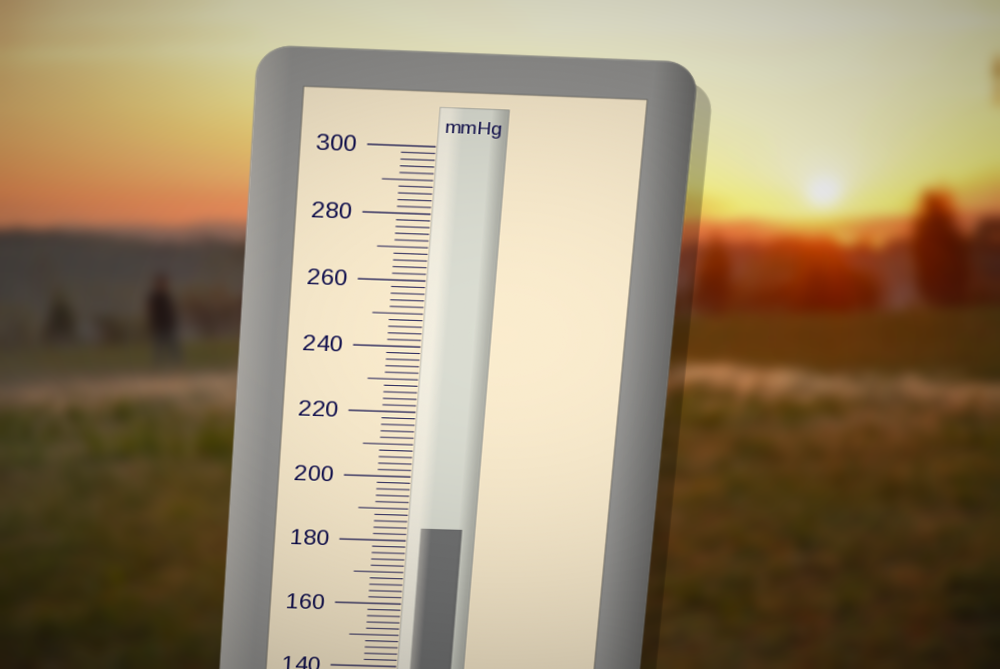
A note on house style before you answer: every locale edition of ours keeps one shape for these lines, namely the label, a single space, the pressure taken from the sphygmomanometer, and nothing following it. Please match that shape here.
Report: 184 mmHg
